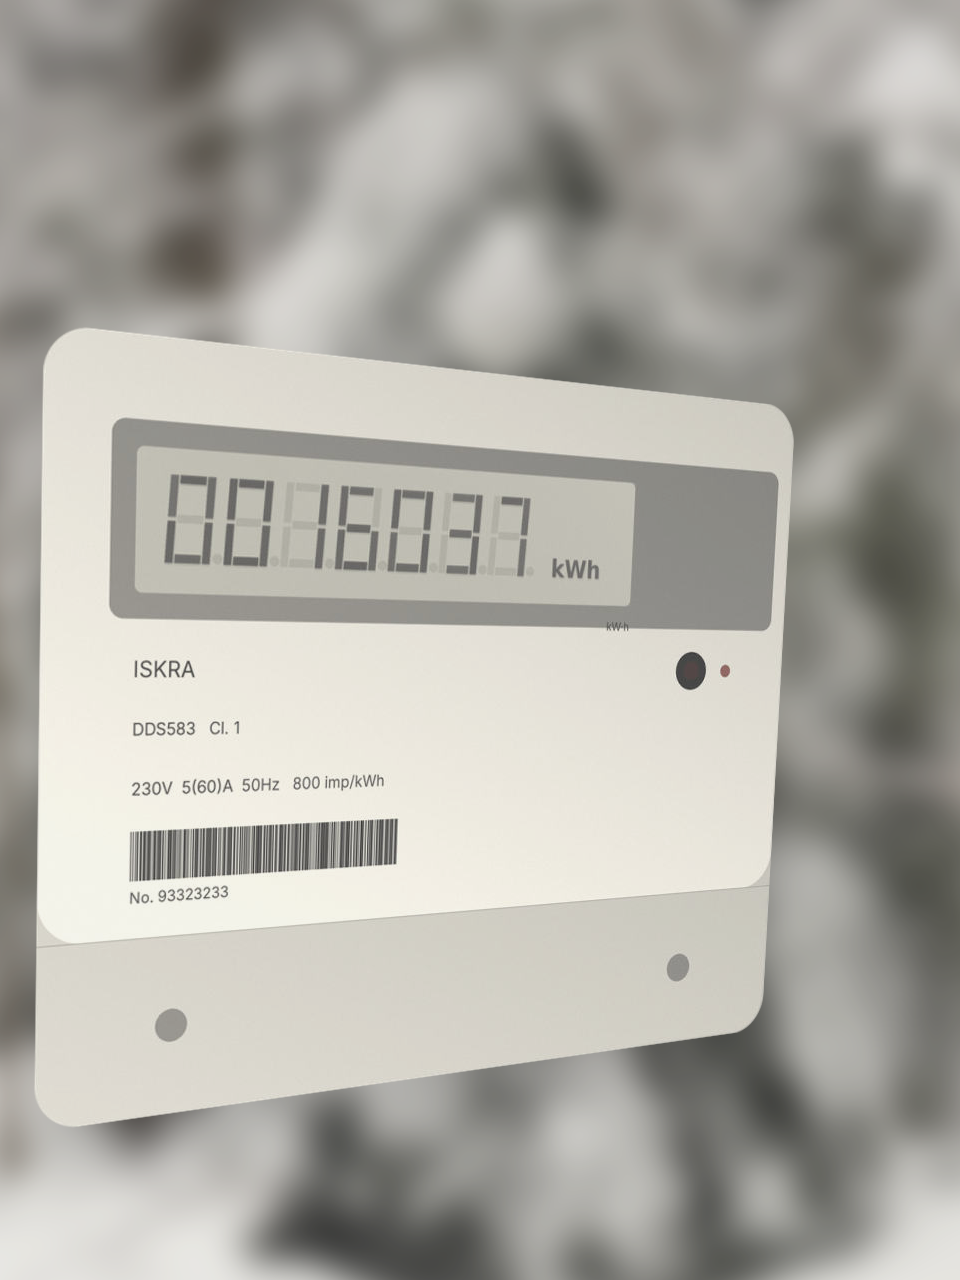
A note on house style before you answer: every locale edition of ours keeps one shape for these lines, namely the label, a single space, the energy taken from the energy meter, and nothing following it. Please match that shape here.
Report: 16037 kWh
